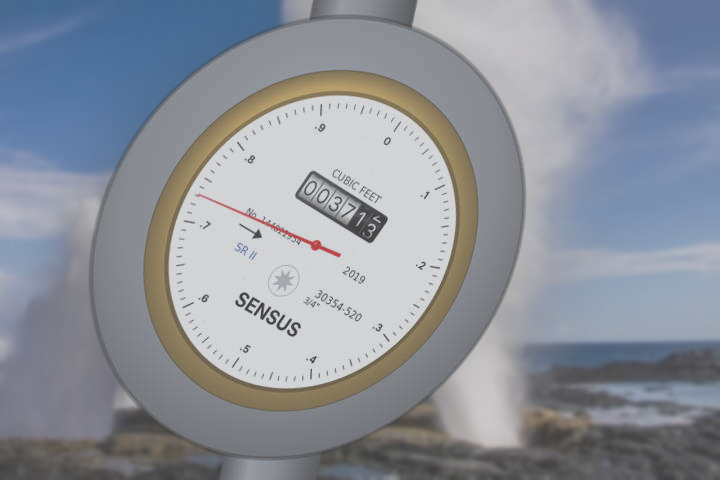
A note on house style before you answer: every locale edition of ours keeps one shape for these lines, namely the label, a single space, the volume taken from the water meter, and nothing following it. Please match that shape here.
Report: 3712.73 ft³
